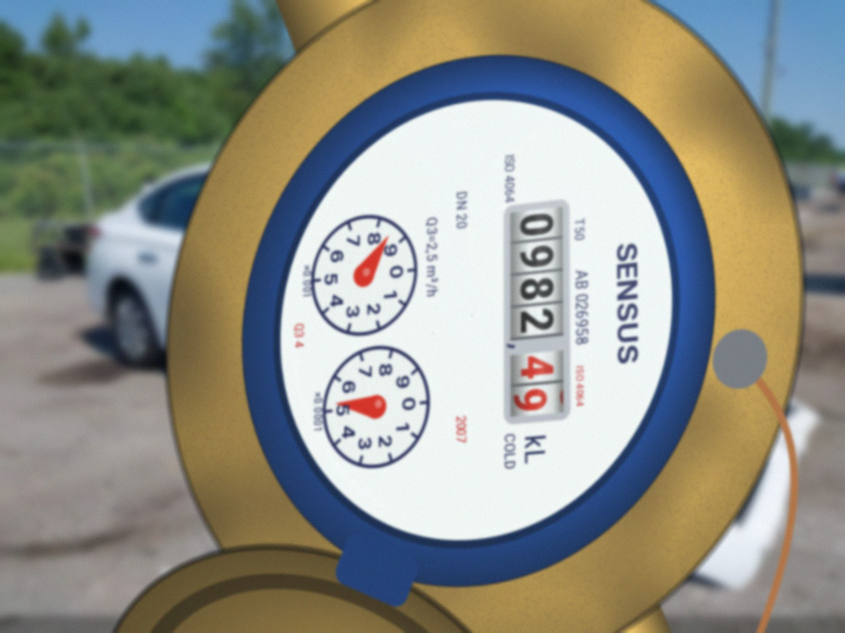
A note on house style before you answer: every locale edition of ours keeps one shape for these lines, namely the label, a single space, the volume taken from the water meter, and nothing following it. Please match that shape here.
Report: 982.4885 kL
